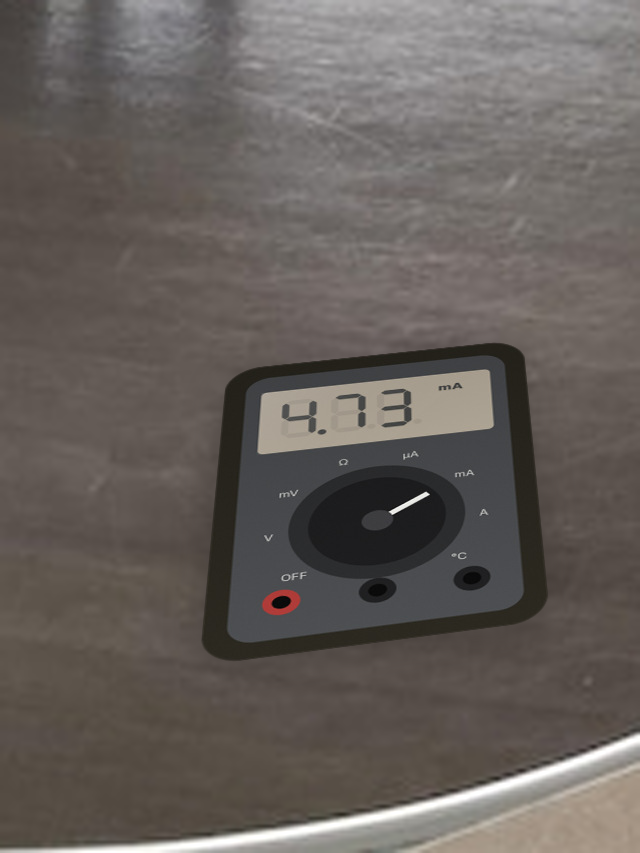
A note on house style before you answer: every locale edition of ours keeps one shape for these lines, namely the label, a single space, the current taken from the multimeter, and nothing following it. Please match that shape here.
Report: 4.73 mA
